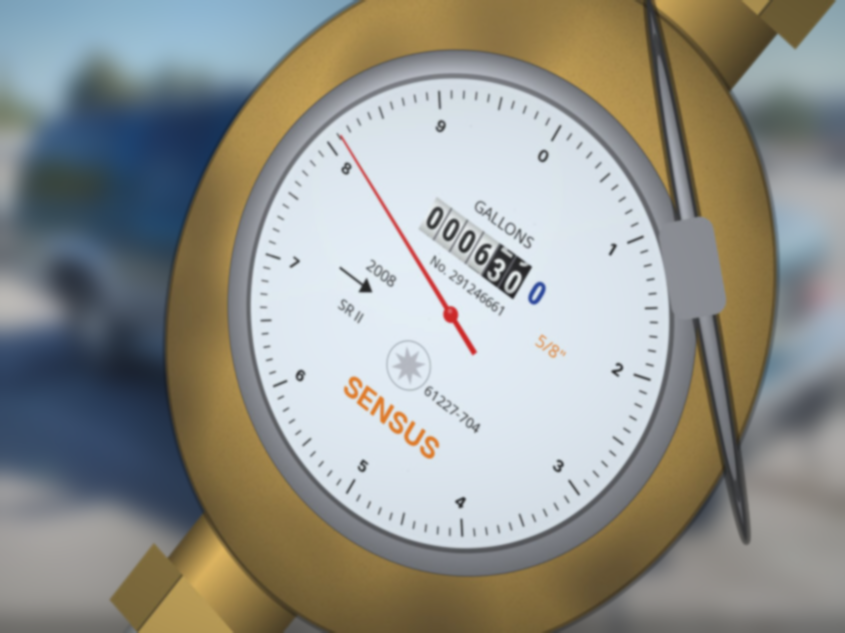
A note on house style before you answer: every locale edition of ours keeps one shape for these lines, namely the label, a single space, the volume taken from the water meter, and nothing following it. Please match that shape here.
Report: 6298.1 gal
